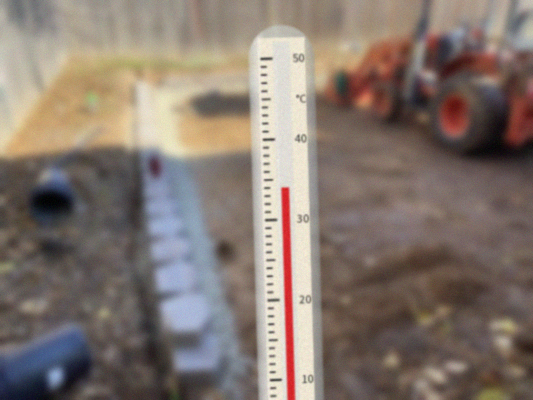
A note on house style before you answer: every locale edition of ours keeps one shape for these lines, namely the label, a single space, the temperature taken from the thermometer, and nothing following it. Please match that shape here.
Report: 34 °C
